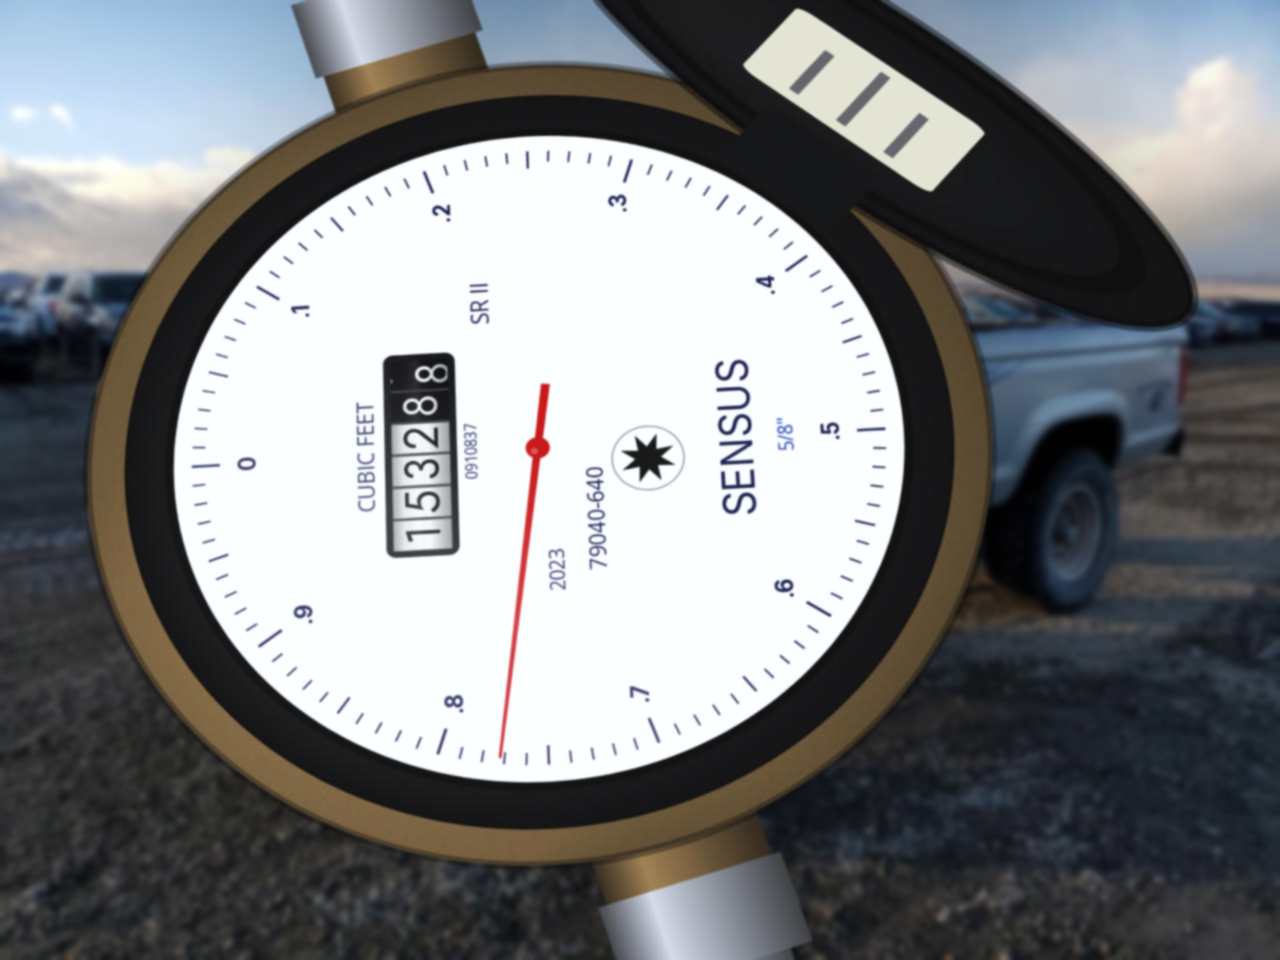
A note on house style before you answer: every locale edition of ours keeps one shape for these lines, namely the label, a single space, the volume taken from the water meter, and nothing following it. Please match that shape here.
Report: 153287.77 ft³
